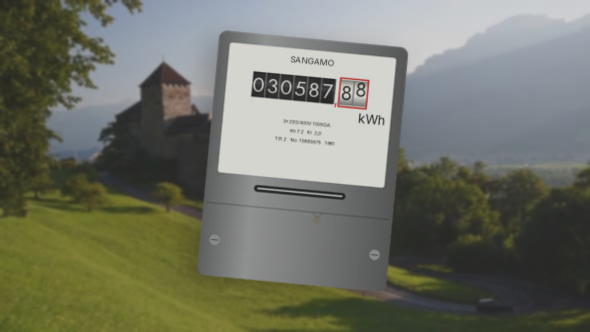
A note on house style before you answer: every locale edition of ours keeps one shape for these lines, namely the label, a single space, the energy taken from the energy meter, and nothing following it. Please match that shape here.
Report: 30587.88 kWh
